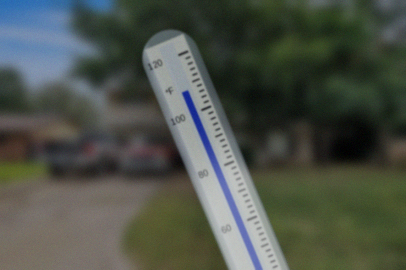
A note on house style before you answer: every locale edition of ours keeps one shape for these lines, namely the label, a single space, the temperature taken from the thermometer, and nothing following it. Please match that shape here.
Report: 108 °F
